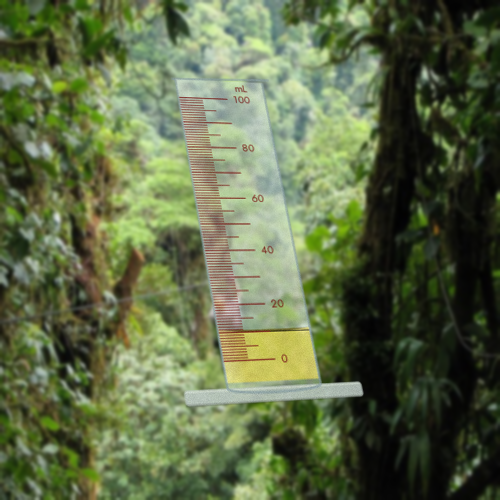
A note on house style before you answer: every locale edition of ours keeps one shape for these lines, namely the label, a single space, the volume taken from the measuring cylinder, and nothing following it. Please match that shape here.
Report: 10 mL
